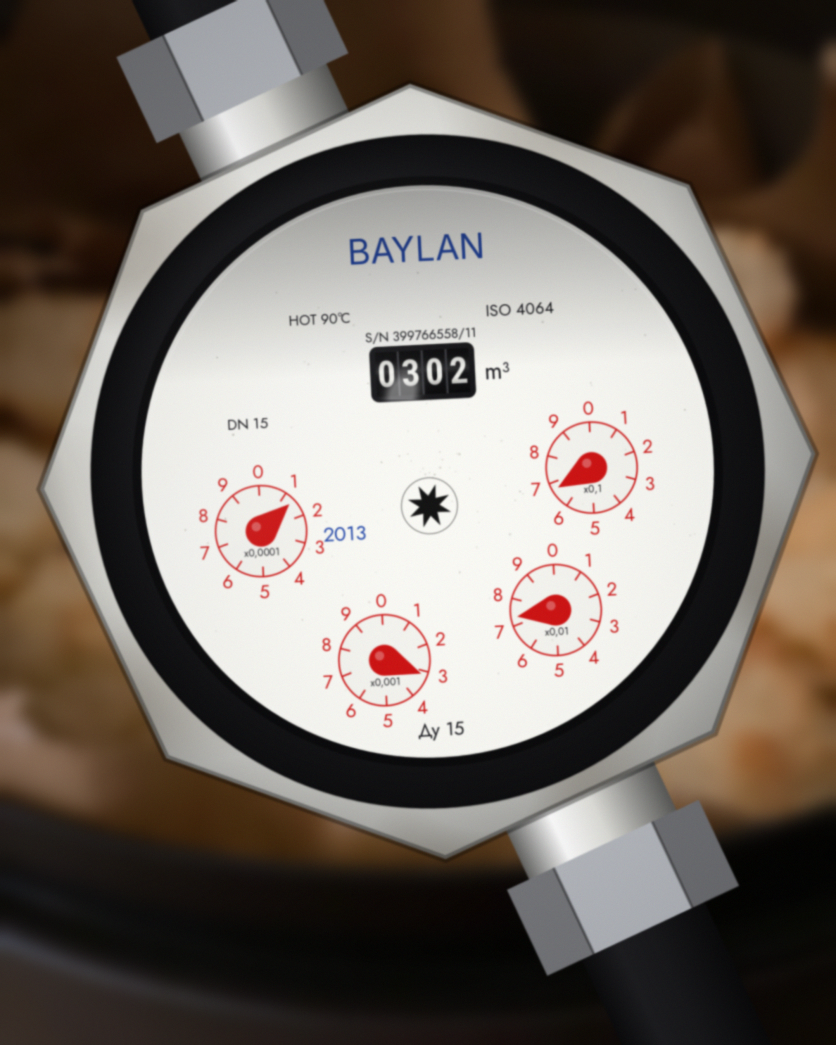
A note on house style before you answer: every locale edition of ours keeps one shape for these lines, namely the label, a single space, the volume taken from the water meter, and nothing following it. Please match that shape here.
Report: 302.6731 m³
